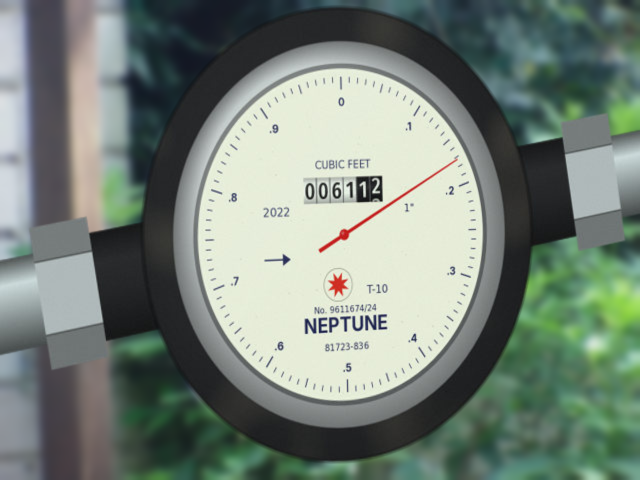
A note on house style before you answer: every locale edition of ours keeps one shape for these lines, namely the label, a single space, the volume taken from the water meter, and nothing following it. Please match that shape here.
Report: 6112.17 ft³
